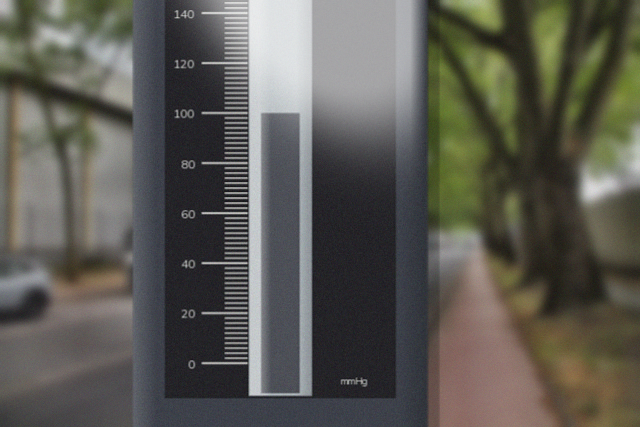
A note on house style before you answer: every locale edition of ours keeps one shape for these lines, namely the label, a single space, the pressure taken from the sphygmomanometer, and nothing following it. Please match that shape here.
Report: 100 mmHg
